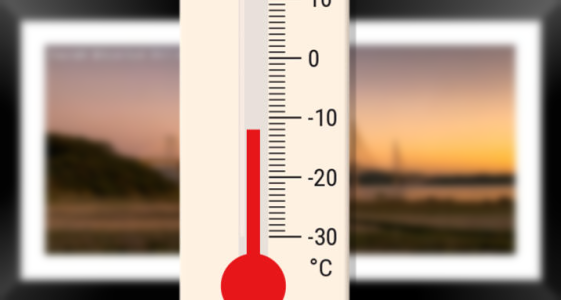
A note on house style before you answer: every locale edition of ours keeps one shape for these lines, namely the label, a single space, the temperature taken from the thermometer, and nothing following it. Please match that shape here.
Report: -12 °C
